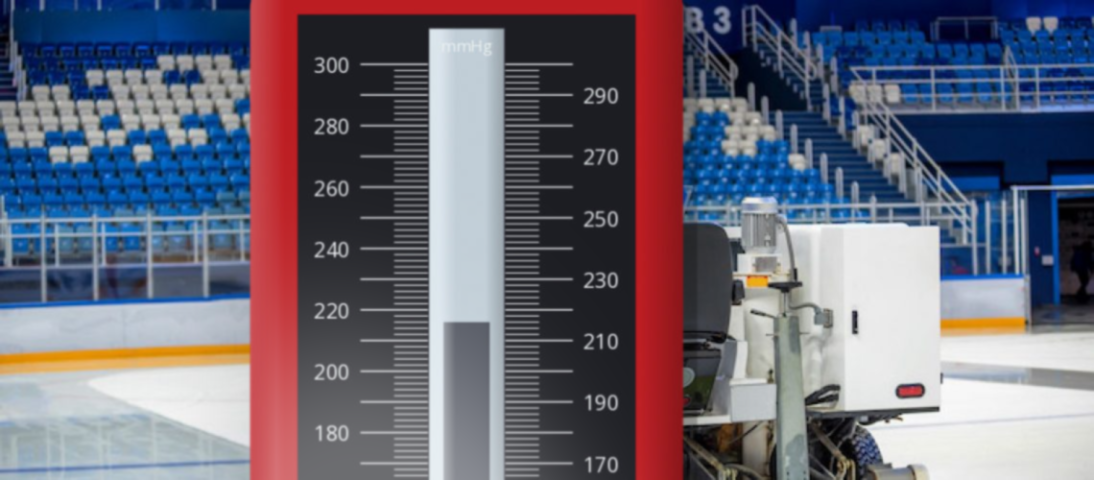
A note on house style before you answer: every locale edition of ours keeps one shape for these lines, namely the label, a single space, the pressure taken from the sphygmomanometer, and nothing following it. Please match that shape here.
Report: 216 mmHg
